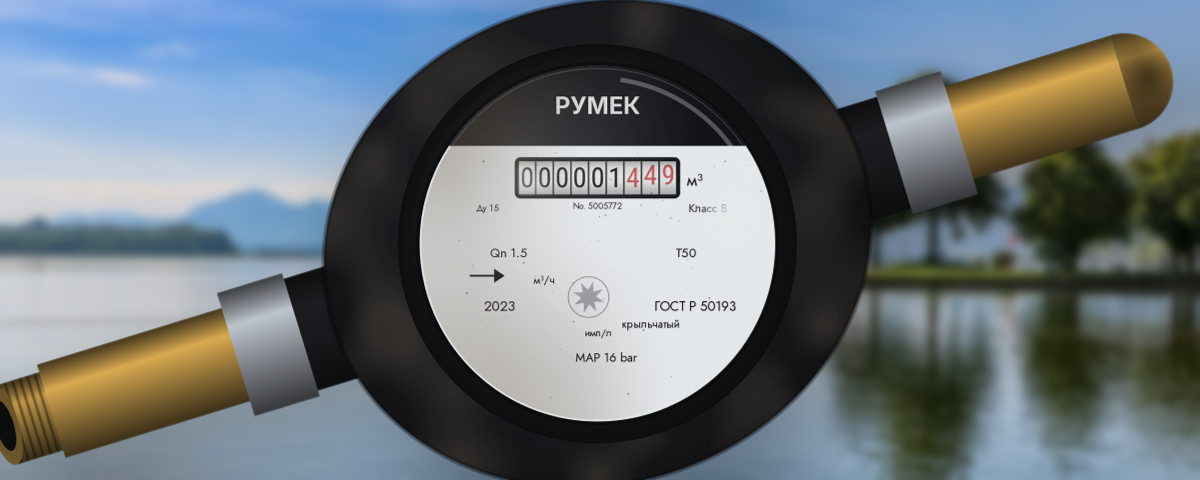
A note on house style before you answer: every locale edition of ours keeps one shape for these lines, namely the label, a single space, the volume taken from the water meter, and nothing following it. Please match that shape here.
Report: 1.449 m³
